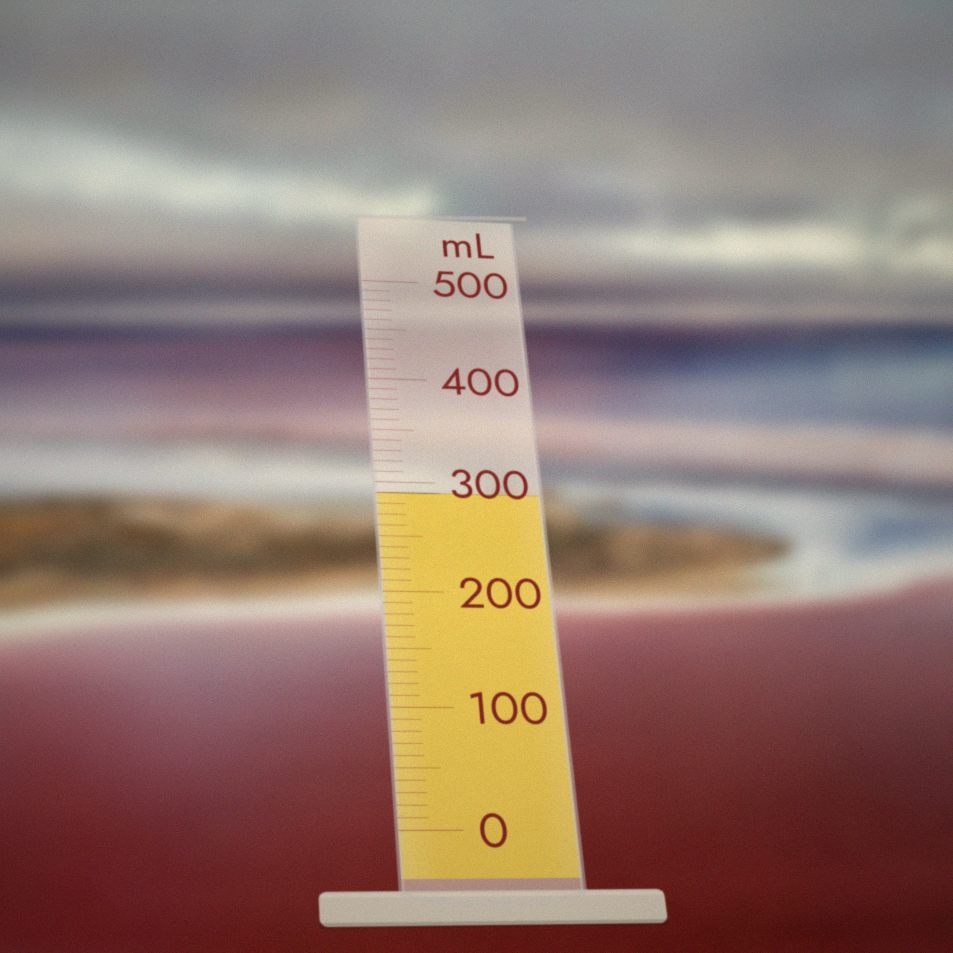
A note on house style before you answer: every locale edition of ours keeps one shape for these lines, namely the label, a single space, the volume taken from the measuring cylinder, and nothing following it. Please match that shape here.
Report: 290 mL
